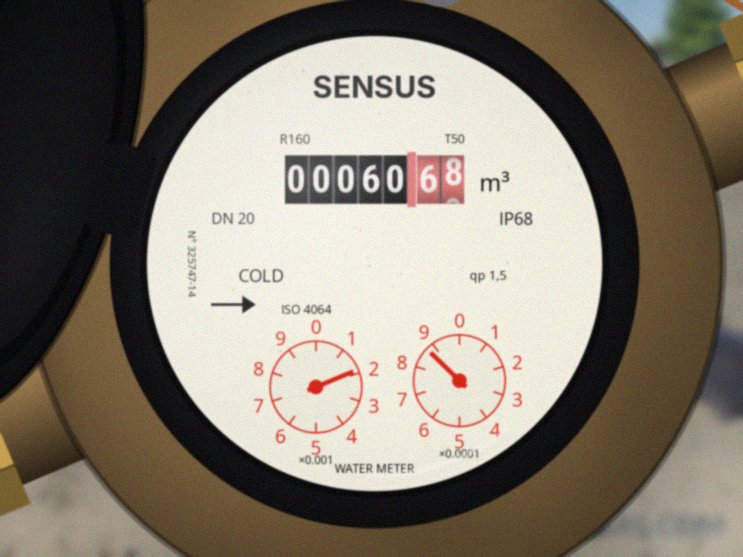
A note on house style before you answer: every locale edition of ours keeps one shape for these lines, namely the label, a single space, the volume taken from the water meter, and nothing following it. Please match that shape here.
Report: 60.6818 m³
